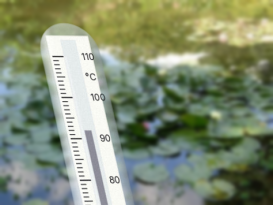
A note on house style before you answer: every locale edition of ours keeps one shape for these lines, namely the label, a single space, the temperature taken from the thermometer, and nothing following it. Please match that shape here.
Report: 92 °C
